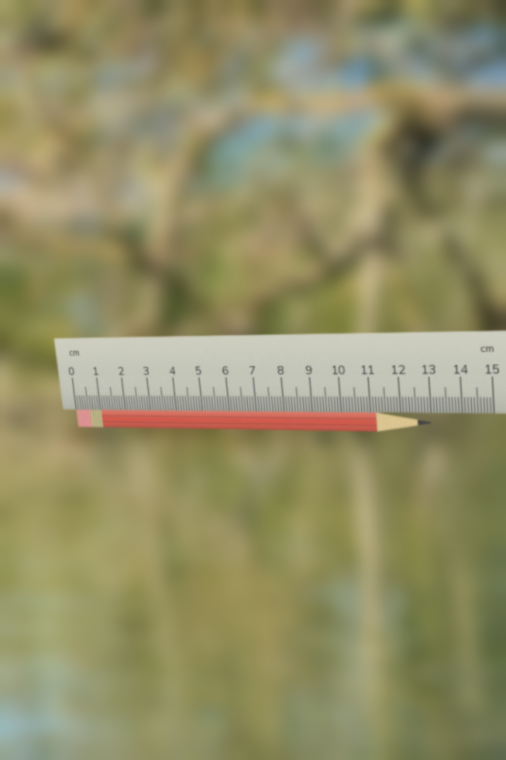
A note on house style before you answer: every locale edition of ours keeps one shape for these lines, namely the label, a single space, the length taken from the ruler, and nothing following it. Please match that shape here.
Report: 13 cm
